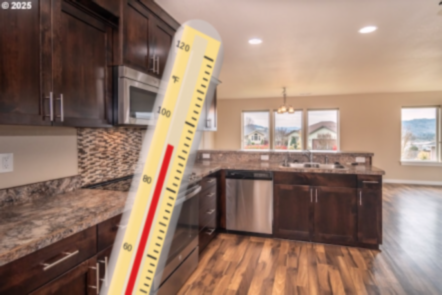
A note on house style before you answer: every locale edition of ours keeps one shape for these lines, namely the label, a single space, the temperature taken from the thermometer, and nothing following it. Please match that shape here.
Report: 92 °F
